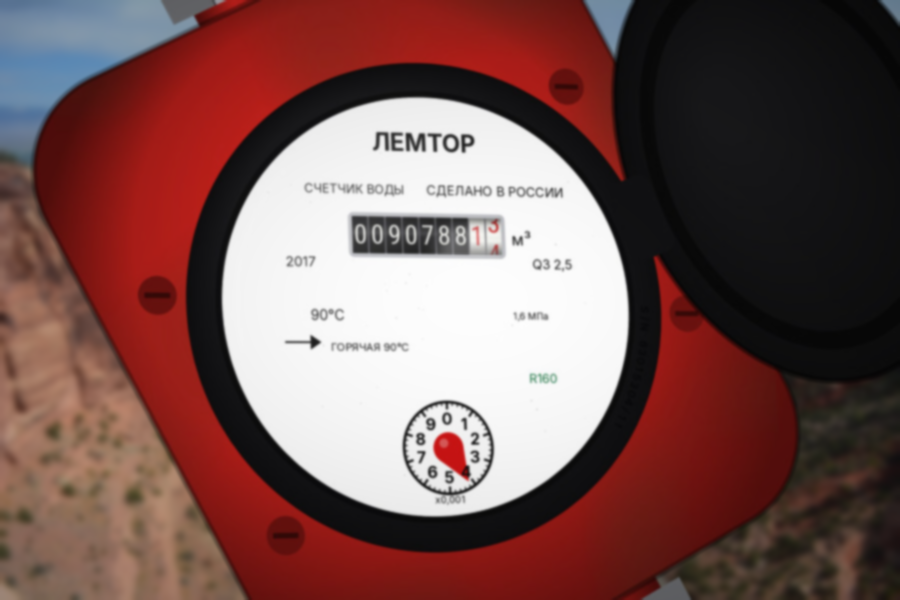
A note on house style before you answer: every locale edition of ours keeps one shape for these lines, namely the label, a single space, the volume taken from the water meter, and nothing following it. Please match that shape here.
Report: 90788.134 m³
